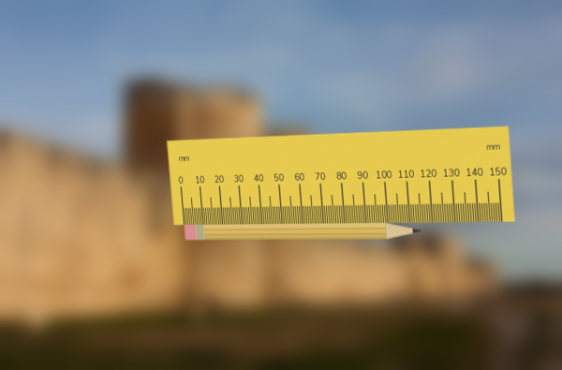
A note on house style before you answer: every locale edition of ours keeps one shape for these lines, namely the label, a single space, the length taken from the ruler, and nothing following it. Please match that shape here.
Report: 115 mm
